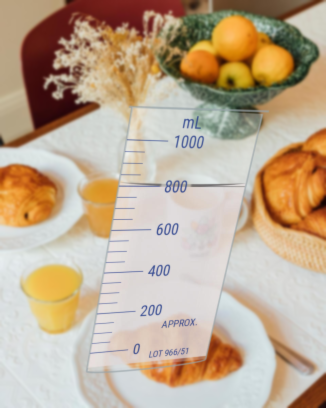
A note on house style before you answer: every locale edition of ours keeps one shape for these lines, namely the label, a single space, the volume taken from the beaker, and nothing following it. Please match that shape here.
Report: 800 mL
